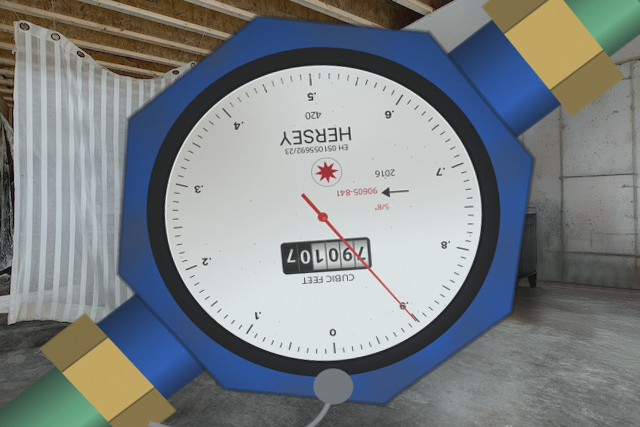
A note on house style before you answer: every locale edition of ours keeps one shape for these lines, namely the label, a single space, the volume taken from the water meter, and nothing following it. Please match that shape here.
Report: 790106.90 ft³
